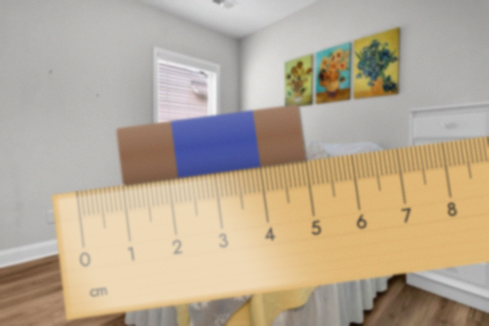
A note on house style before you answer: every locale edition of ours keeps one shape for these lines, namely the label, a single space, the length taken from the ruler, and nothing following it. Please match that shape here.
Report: 4 cm
